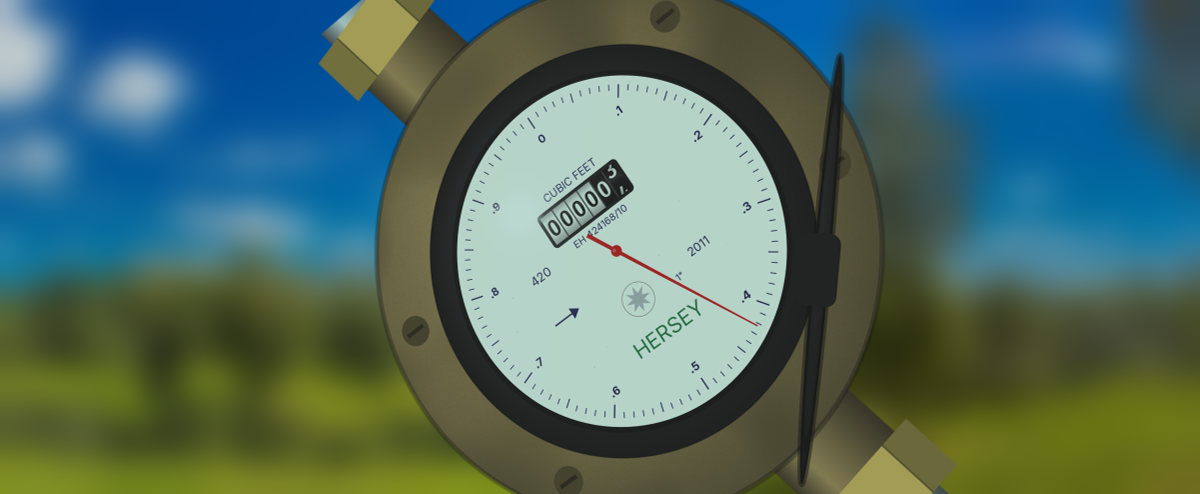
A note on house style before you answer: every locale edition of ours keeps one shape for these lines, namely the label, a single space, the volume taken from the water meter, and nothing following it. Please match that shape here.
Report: 3.42 ft³
